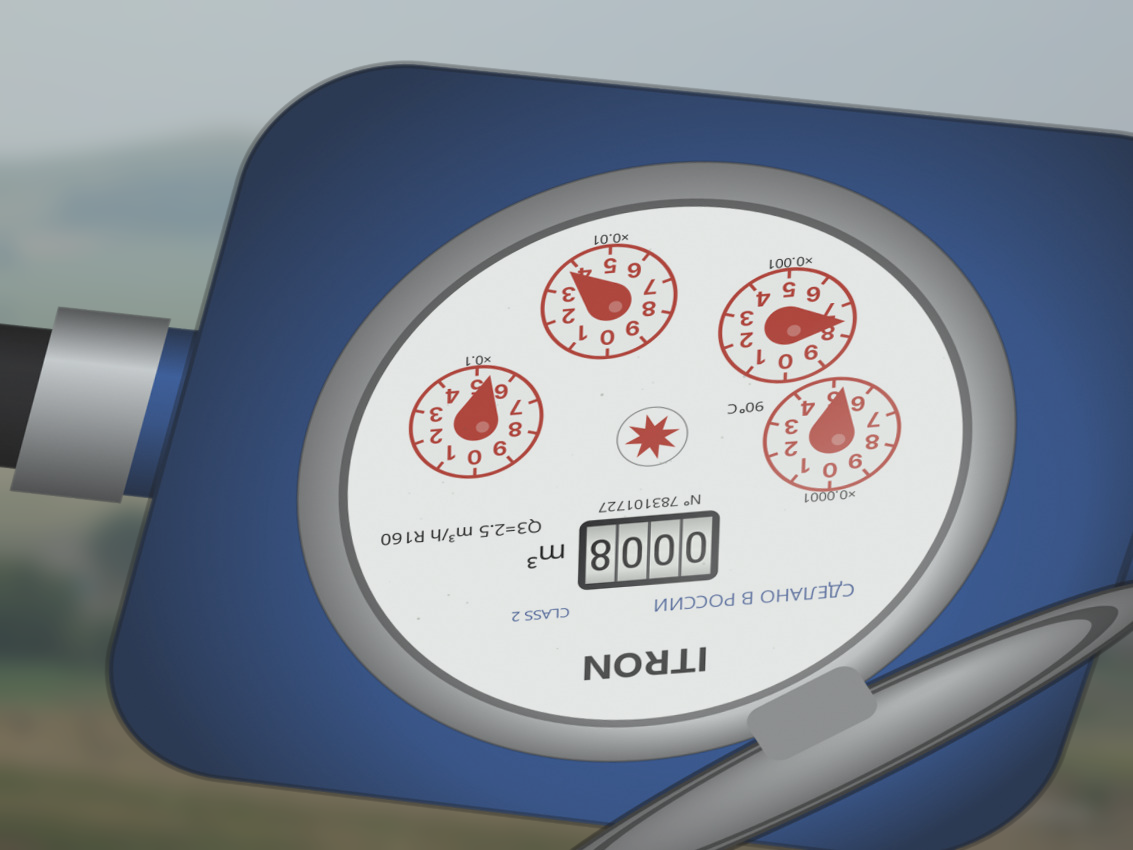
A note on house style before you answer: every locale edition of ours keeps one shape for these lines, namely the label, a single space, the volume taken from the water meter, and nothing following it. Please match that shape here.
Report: 8.5375 m³
